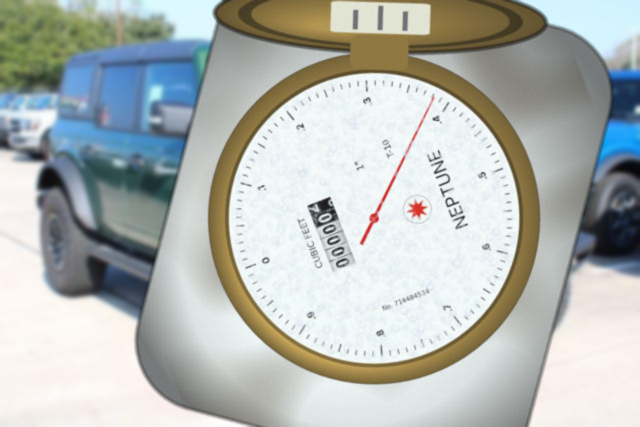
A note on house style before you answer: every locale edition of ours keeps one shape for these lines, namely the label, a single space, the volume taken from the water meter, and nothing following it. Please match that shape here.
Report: 2.38 ft³
